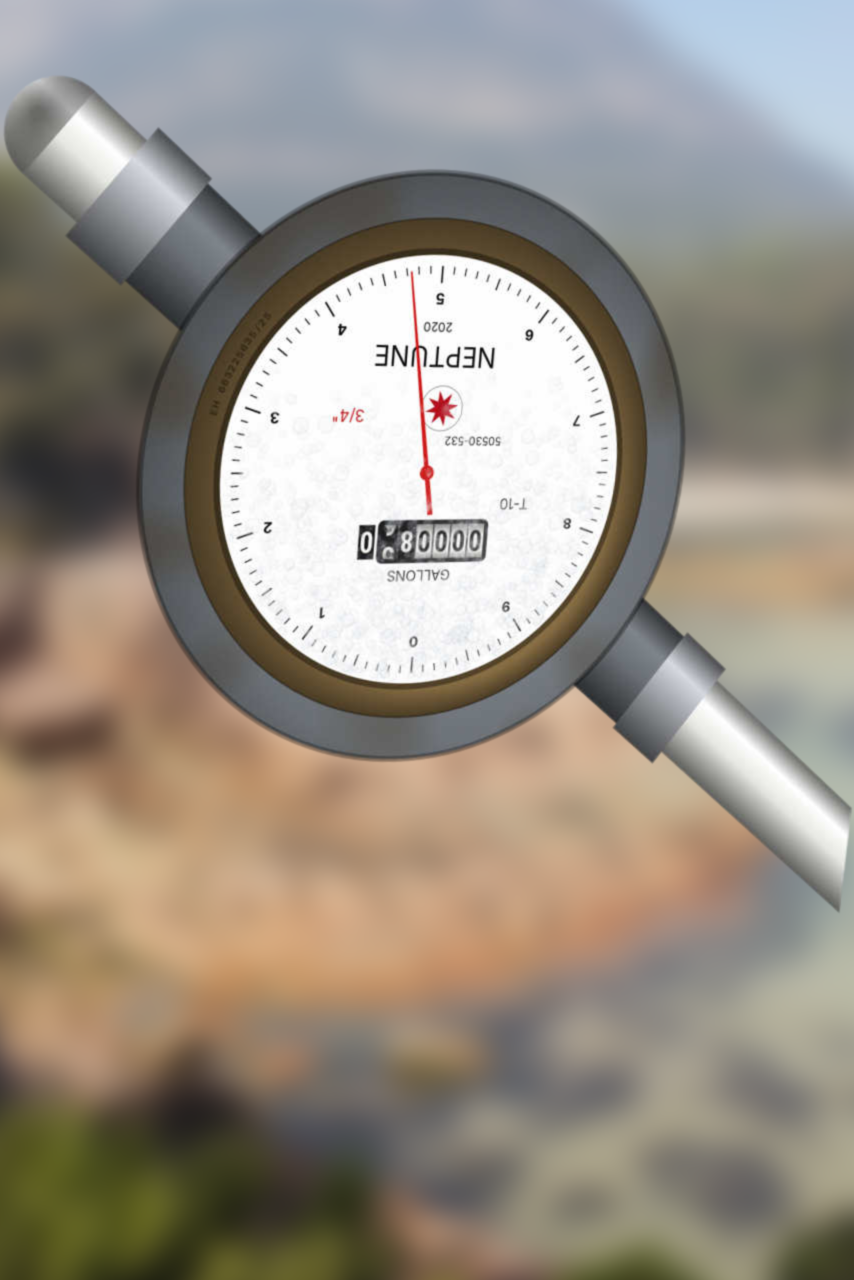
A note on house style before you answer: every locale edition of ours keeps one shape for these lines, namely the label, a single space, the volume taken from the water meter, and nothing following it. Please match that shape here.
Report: 854.7 gal
